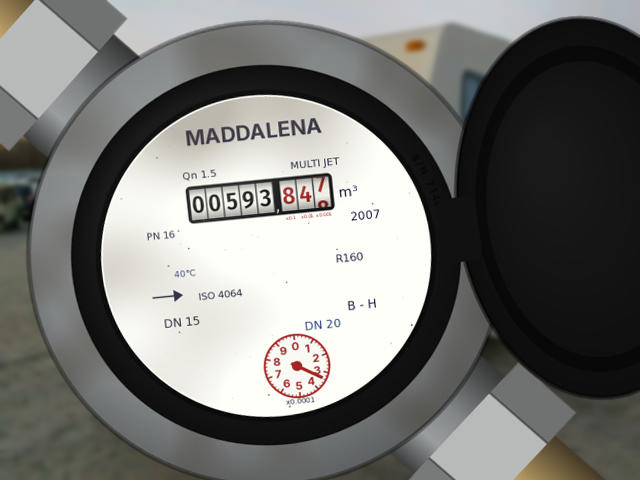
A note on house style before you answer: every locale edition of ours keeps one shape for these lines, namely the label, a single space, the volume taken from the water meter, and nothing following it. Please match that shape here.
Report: 593.8473 m³
